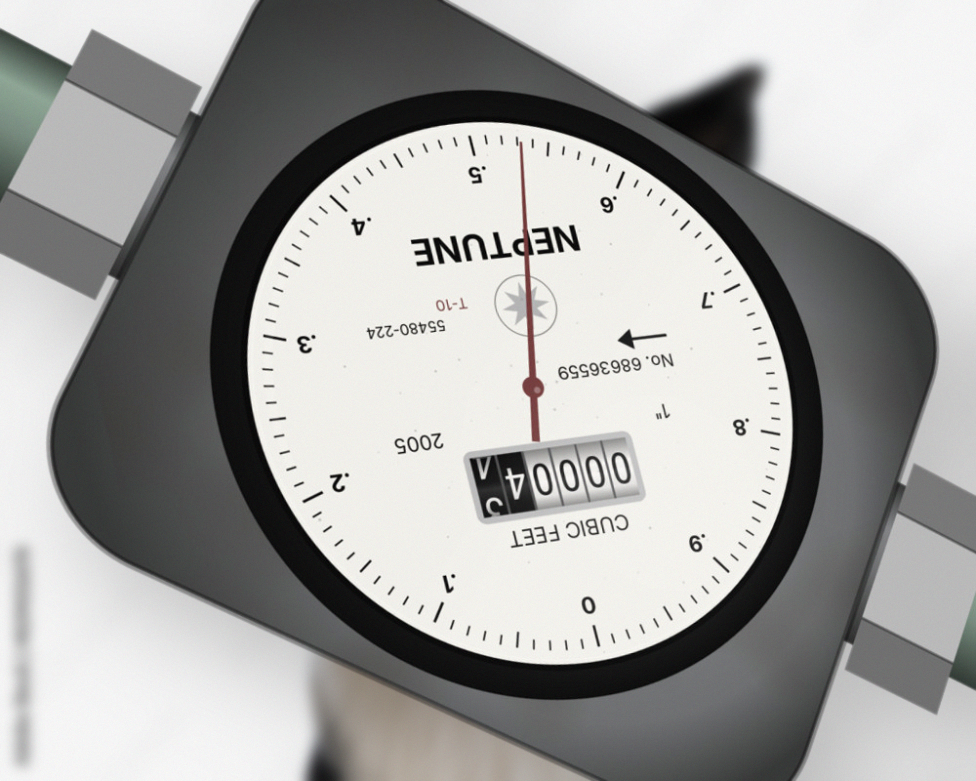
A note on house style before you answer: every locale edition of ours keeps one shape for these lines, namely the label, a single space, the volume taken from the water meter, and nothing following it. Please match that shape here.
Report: 43.53 ft³
